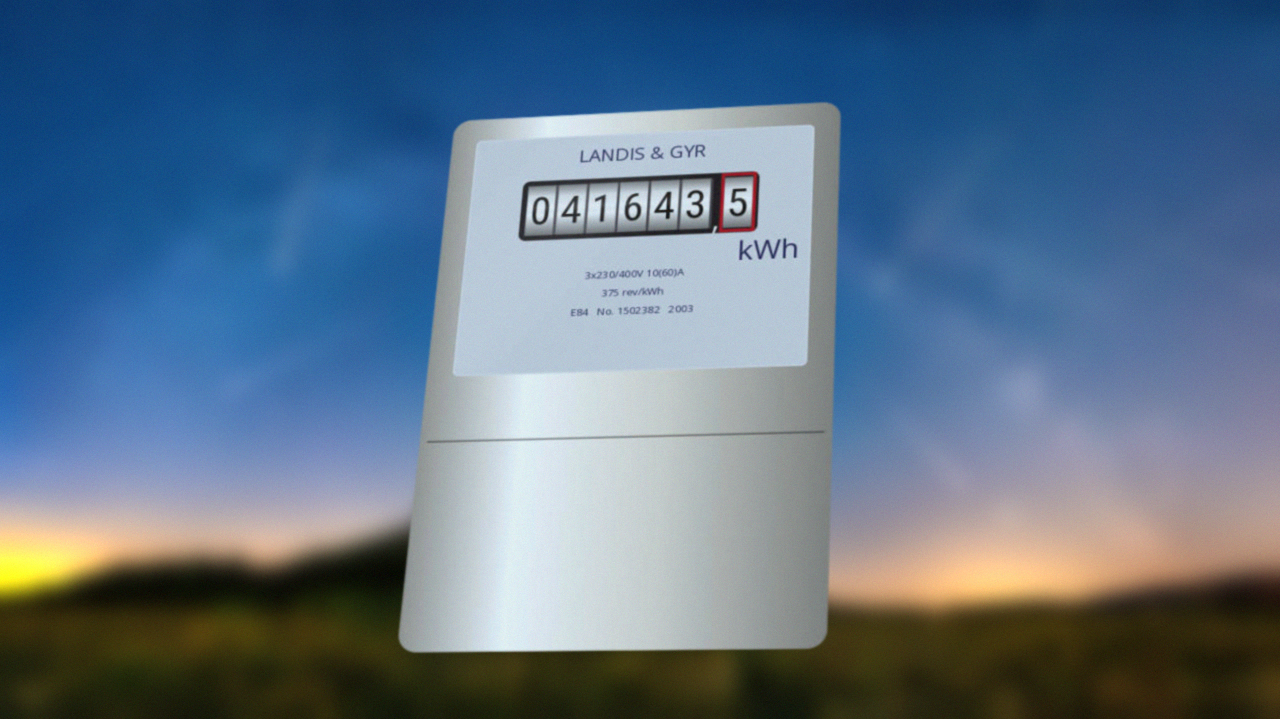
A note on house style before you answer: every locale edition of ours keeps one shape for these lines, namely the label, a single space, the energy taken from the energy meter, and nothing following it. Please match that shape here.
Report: 41643.5 kWh
